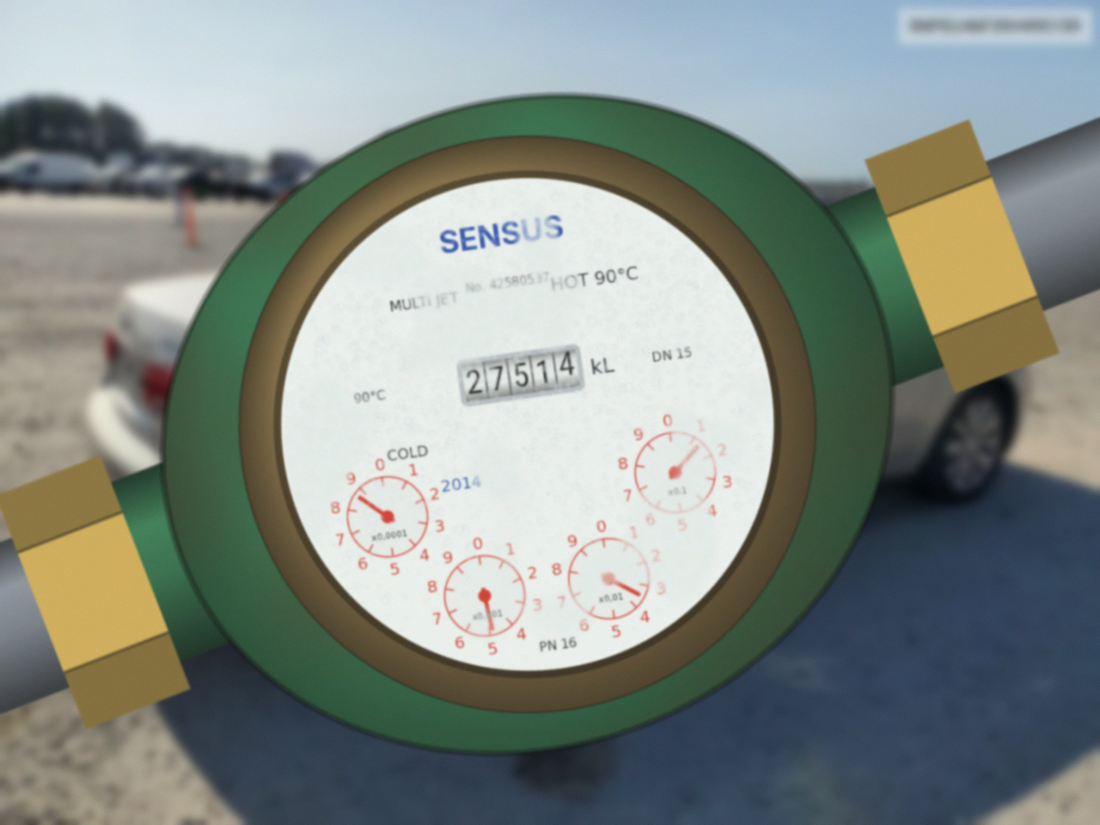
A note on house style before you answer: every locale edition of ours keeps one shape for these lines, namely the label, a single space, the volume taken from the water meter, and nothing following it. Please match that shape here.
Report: 27514.1348 kL
